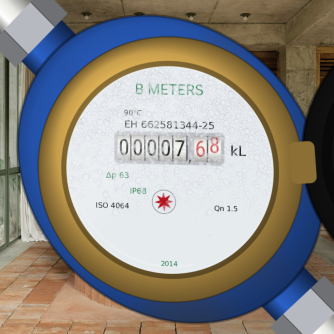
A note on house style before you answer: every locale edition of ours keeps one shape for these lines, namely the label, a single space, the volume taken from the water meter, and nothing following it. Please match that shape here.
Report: 7.68 kL
